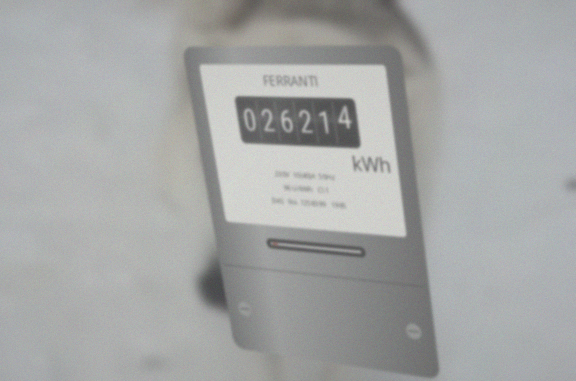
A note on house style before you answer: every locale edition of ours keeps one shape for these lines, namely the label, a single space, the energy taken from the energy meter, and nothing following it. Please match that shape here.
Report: 26214 kWh
